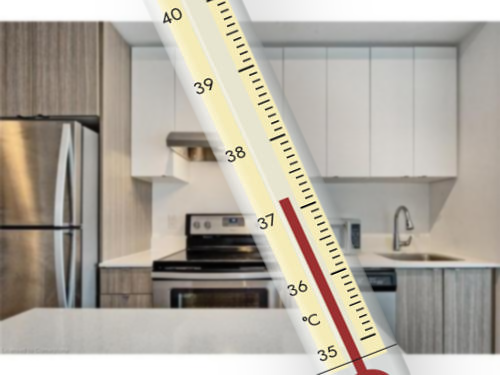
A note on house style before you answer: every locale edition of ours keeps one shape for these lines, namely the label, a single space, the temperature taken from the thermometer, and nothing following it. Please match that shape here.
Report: 37.2 °C
